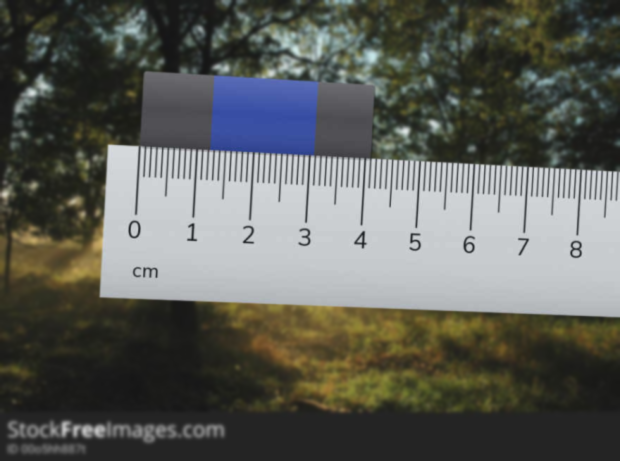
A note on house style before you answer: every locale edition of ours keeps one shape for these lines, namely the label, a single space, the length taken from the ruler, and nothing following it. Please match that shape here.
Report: 4.1 cm
